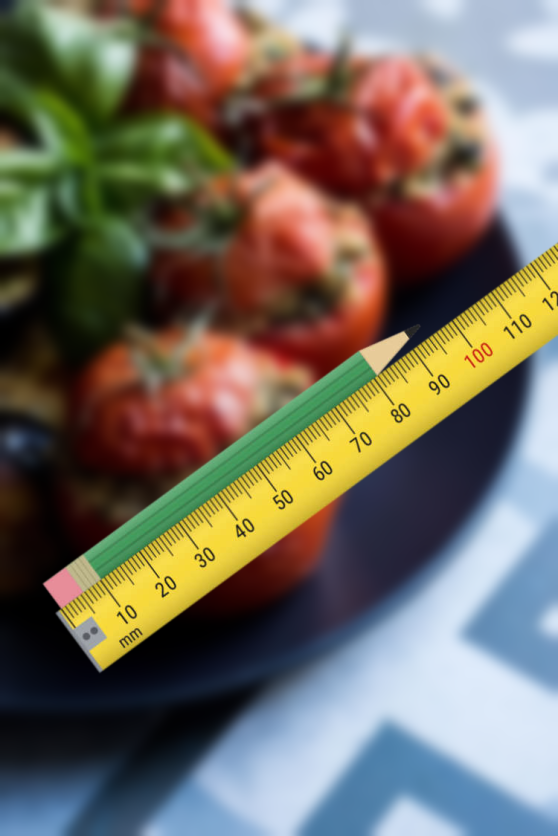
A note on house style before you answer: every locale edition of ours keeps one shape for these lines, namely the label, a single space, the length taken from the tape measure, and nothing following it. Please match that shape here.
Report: 94 mm
